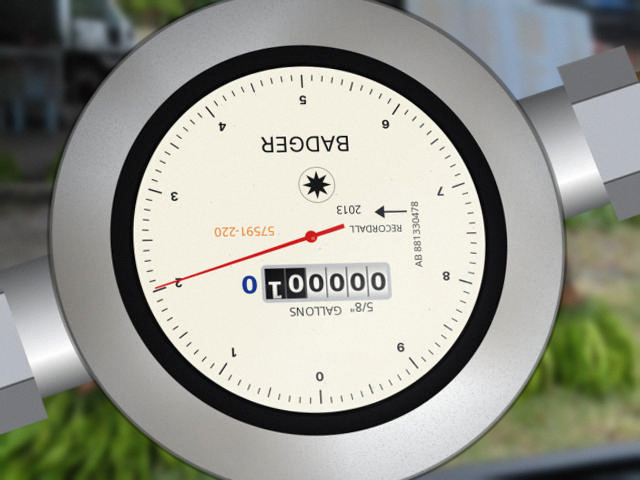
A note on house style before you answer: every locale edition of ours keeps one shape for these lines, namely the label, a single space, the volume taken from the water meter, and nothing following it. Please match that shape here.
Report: 12.0 gal
